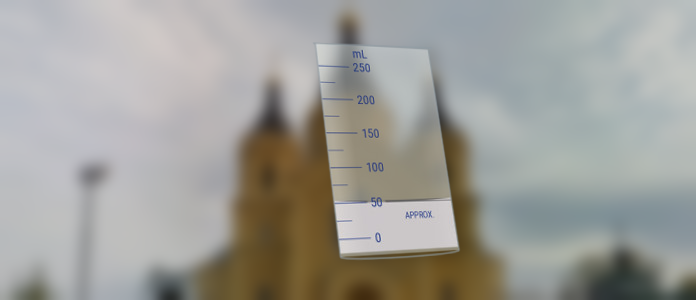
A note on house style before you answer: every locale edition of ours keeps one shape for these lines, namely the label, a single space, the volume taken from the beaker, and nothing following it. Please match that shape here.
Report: 50 mL
